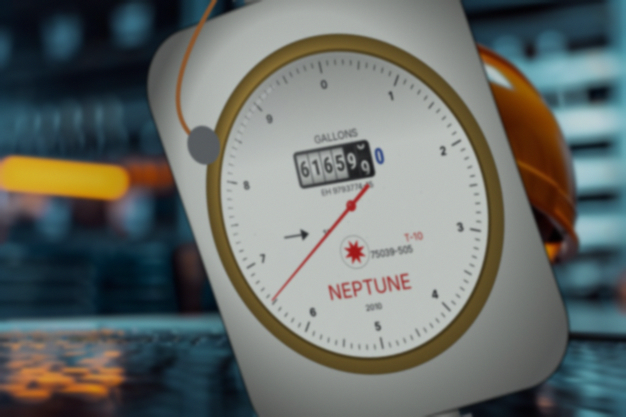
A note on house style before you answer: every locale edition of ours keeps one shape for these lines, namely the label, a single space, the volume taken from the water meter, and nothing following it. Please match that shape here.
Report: 6165986.5 gal
